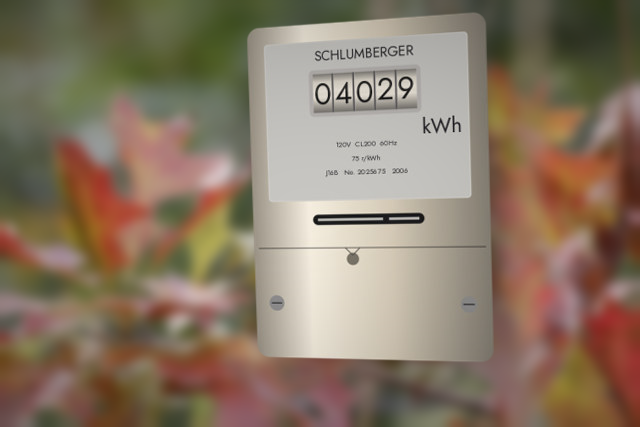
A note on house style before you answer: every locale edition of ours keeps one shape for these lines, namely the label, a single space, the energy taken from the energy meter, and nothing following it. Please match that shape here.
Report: 4029 kWh
